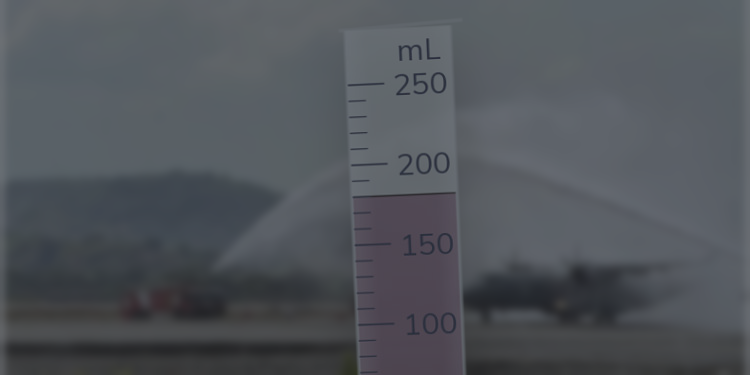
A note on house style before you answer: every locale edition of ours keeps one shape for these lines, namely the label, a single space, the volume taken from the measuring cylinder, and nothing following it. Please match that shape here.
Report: 180 mL
